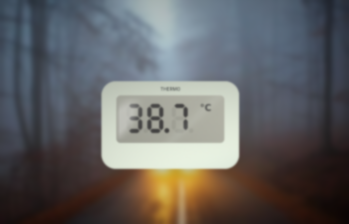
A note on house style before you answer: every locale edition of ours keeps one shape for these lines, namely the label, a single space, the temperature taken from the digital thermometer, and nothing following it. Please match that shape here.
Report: 38.7 °C
